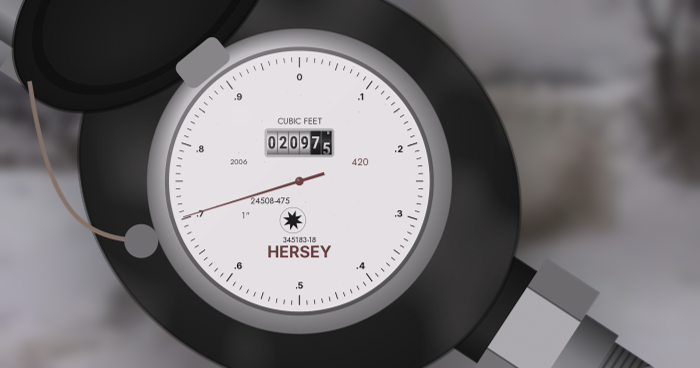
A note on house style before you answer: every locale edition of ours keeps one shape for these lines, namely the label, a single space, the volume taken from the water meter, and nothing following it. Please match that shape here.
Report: 20974.70 ft³
